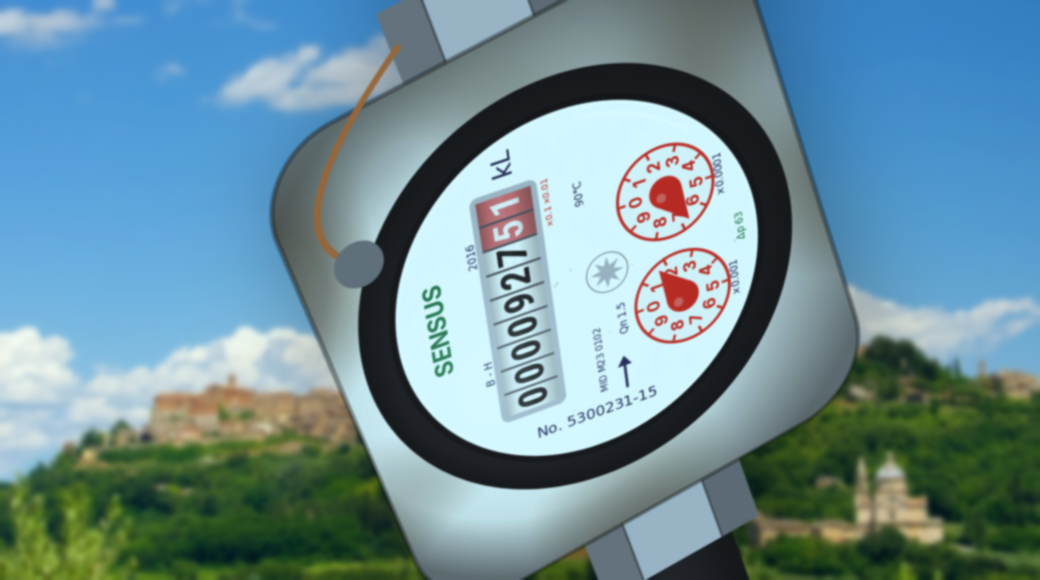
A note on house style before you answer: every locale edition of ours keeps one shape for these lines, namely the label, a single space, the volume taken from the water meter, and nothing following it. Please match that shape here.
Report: 927.5116 kL
